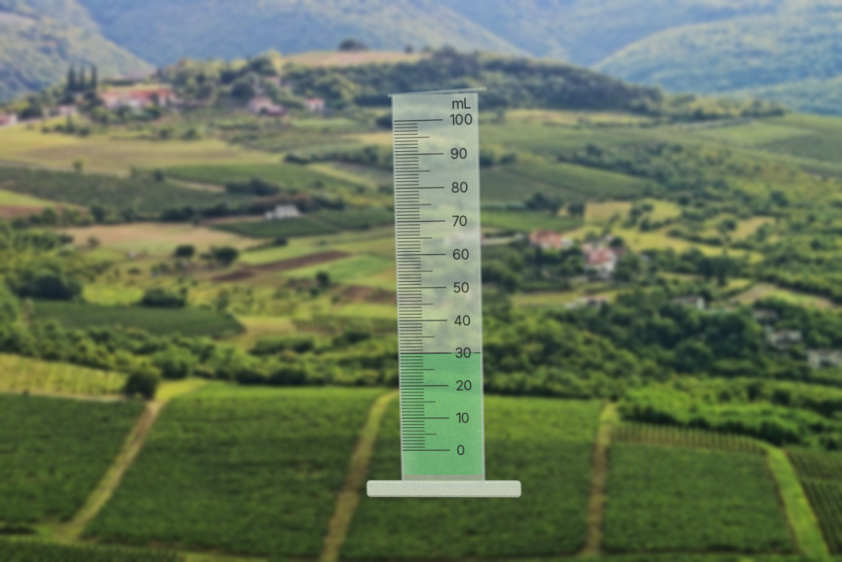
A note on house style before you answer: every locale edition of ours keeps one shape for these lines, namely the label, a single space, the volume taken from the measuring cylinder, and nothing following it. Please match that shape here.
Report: 30 mL
